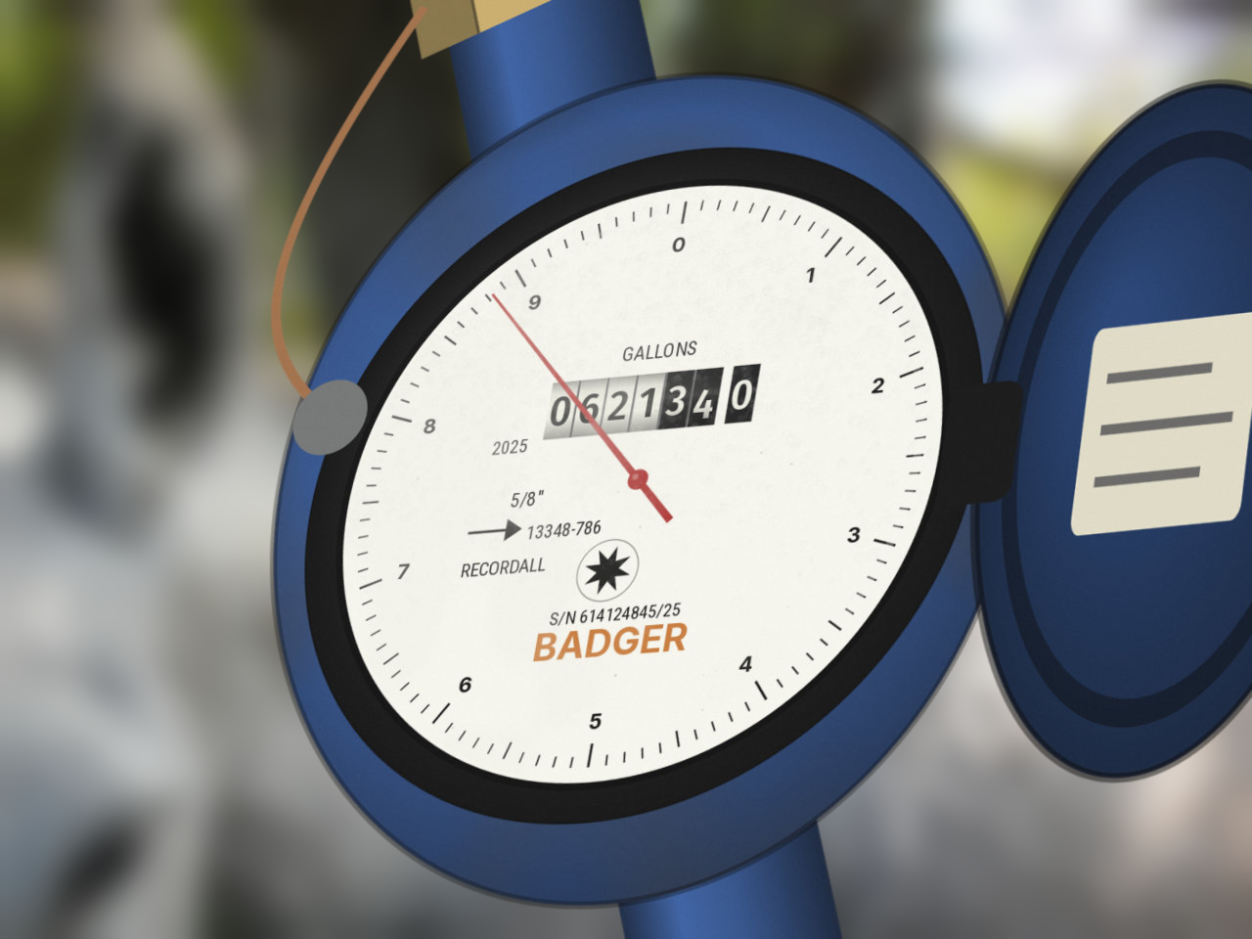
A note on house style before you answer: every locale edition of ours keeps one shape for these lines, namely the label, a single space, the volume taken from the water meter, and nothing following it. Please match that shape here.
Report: 621338.8 gal
